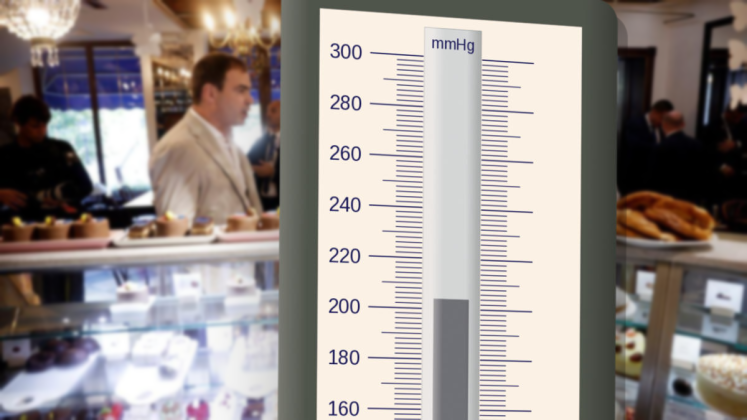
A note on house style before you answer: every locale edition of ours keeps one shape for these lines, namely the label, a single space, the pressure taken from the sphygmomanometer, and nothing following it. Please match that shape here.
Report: 204 mmHg
